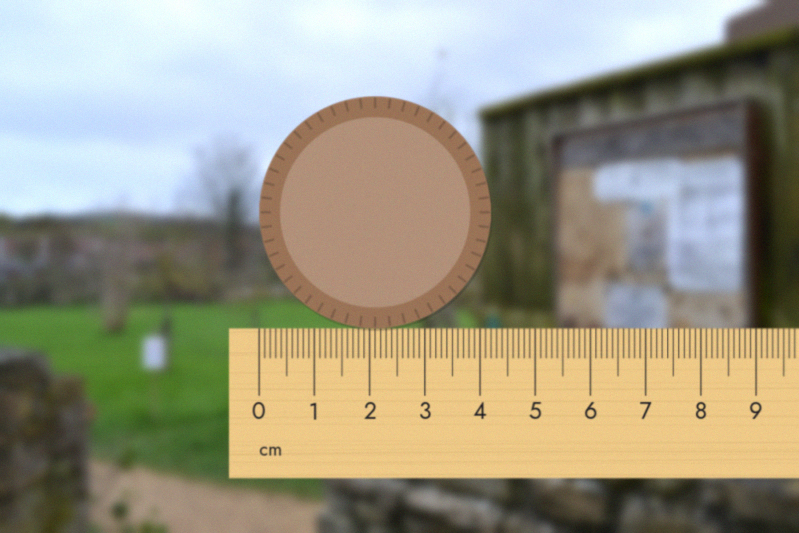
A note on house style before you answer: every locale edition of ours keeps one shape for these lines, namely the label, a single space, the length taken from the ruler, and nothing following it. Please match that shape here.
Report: 4.2 cm
